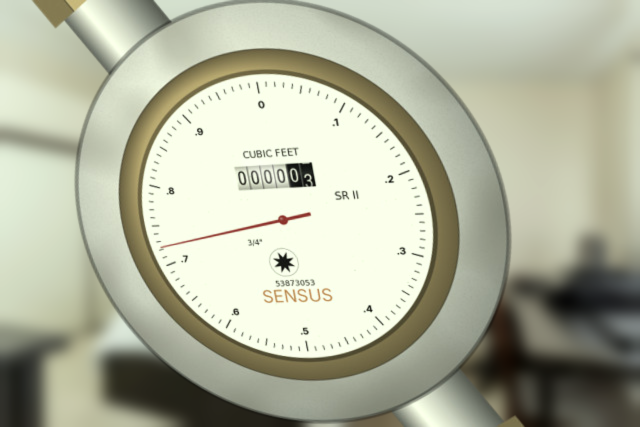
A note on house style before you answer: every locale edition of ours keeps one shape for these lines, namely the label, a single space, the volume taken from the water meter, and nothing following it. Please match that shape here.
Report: 2.72 ft³
